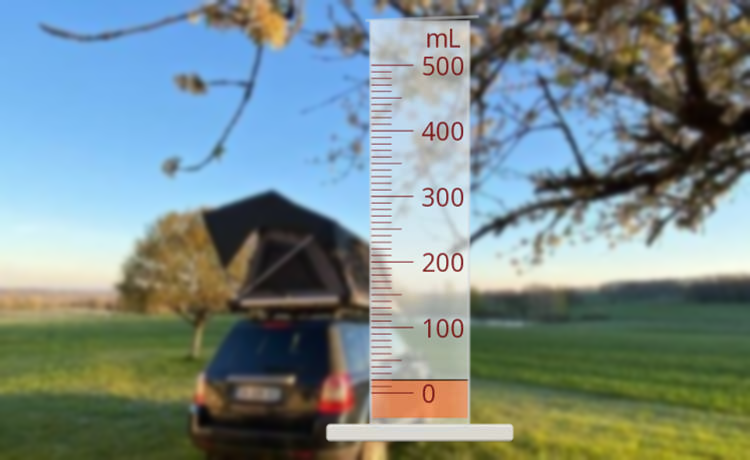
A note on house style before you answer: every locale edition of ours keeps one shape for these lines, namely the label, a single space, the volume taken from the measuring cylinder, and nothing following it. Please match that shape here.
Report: 20 mL
